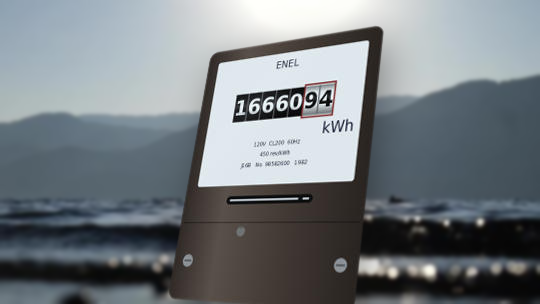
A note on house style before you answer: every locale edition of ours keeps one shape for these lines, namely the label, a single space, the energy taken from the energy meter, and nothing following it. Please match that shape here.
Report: 16660.94 kWh
